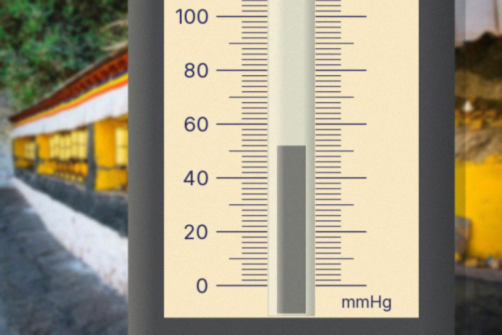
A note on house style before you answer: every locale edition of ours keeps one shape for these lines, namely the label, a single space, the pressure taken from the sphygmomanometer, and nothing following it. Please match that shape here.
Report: 52 mmHg
